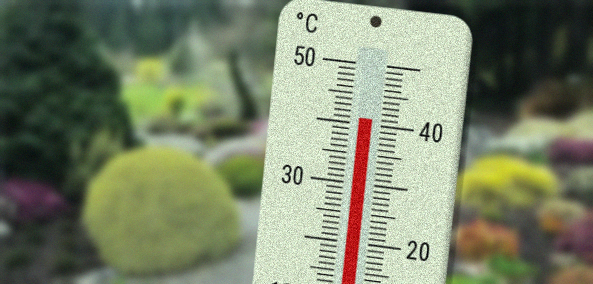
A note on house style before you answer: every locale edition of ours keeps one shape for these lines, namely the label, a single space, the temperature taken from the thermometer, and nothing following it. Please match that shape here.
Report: 41 °C
